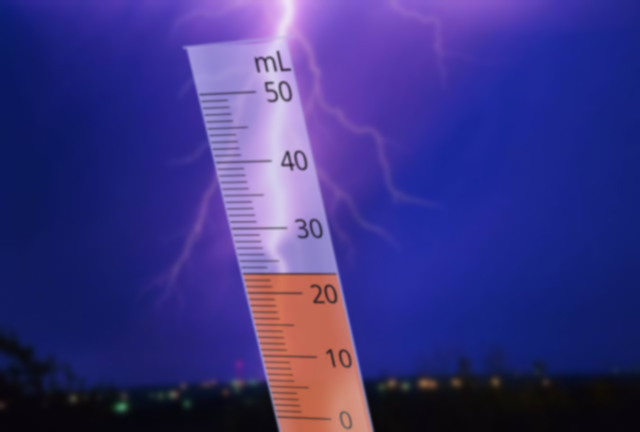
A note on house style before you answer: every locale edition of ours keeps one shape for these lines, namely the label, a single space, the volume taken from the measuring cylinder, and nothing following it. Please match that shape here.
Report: 23 mL
